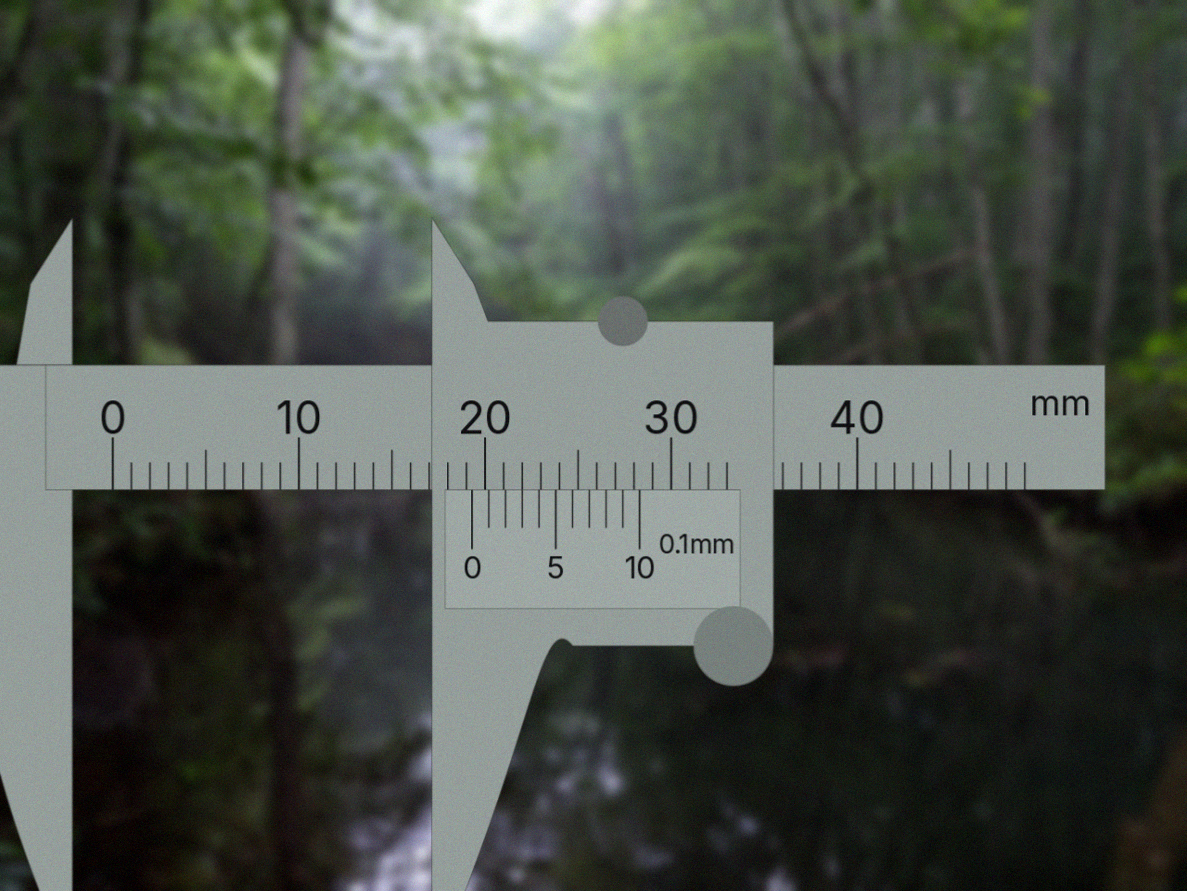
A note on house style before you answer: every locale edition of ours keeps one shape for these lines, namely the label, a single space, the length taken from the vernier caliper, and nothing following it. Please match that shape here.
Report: 19.3 mm
